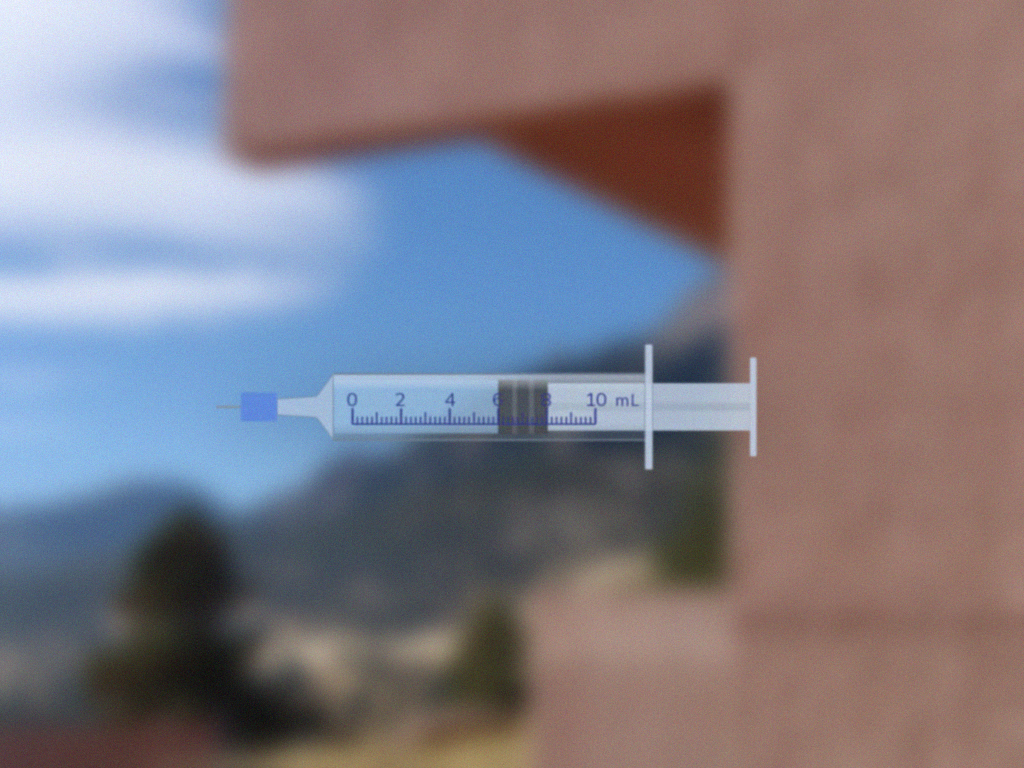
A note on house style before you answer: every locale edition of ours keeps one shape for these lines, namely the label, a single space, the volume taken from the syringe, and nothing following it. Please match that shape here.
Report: 6 mL
